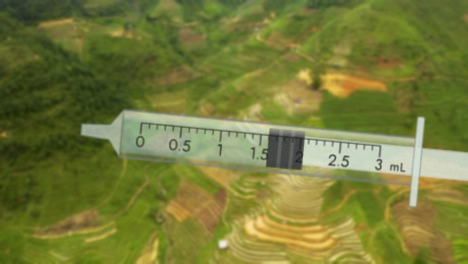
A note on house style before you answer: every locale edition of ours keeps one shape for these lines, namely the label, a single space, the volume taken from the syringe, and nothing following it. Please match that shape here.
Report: 1.6 mL
